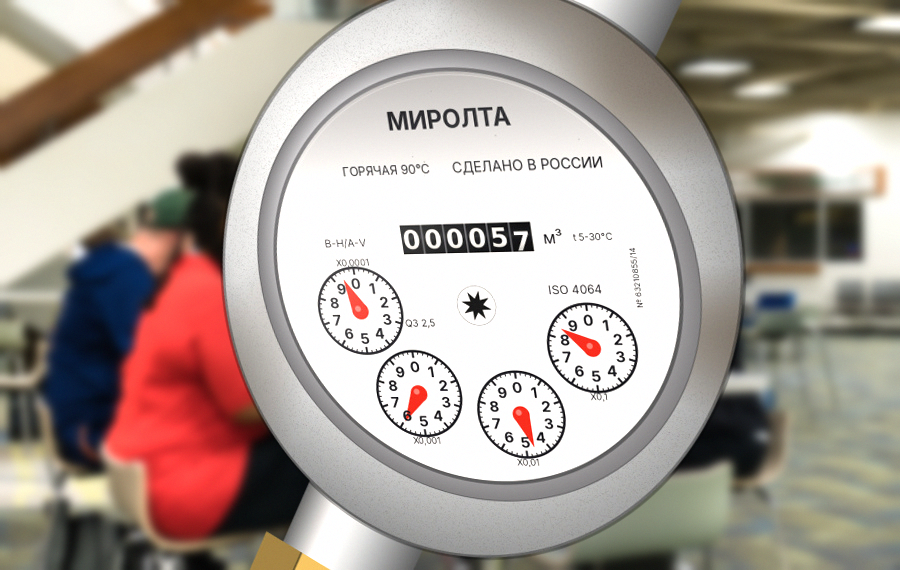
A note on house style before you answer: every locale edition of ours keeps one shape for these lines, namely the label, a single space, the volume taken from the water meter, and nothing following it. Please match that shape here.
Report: 56.8459 m³
